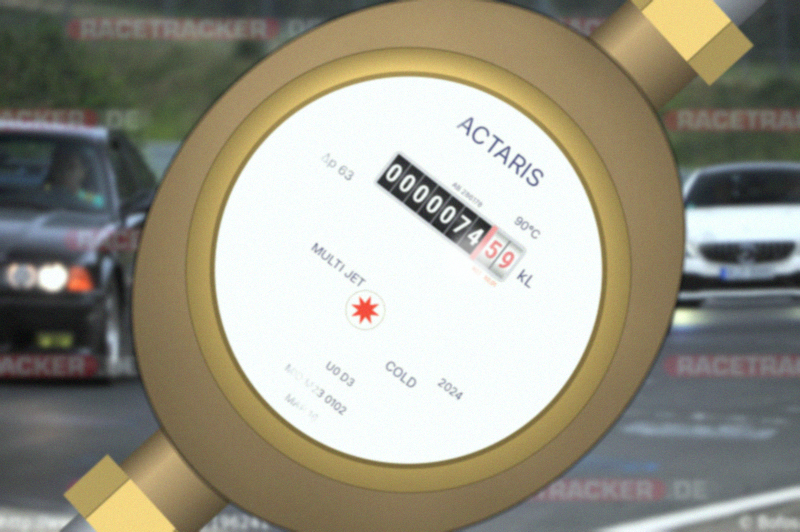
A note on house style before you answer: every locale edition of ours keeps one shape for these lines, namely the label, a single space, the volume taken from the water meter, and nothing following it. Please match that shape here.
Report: 74.59 kL
